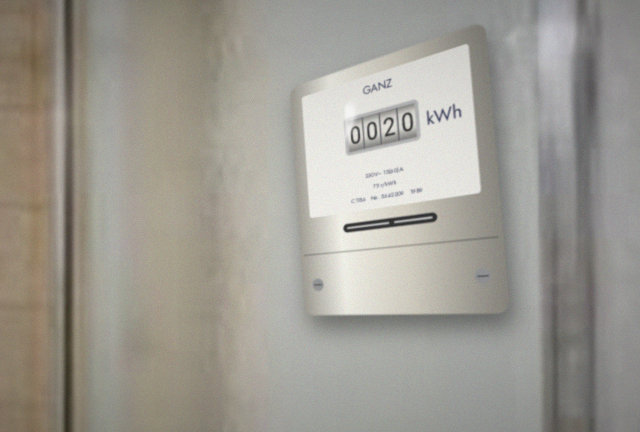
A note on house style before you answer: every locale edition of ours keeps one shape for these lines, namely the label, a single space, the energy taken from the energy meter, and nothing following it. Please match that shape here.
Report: 20 kWh
